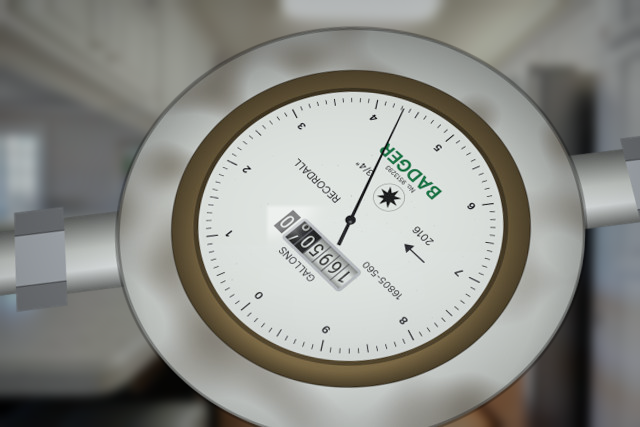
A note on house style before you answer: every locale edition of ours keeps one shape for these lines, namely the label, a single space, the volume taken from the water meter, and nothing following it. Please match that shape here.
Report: 1695074.3 gal
